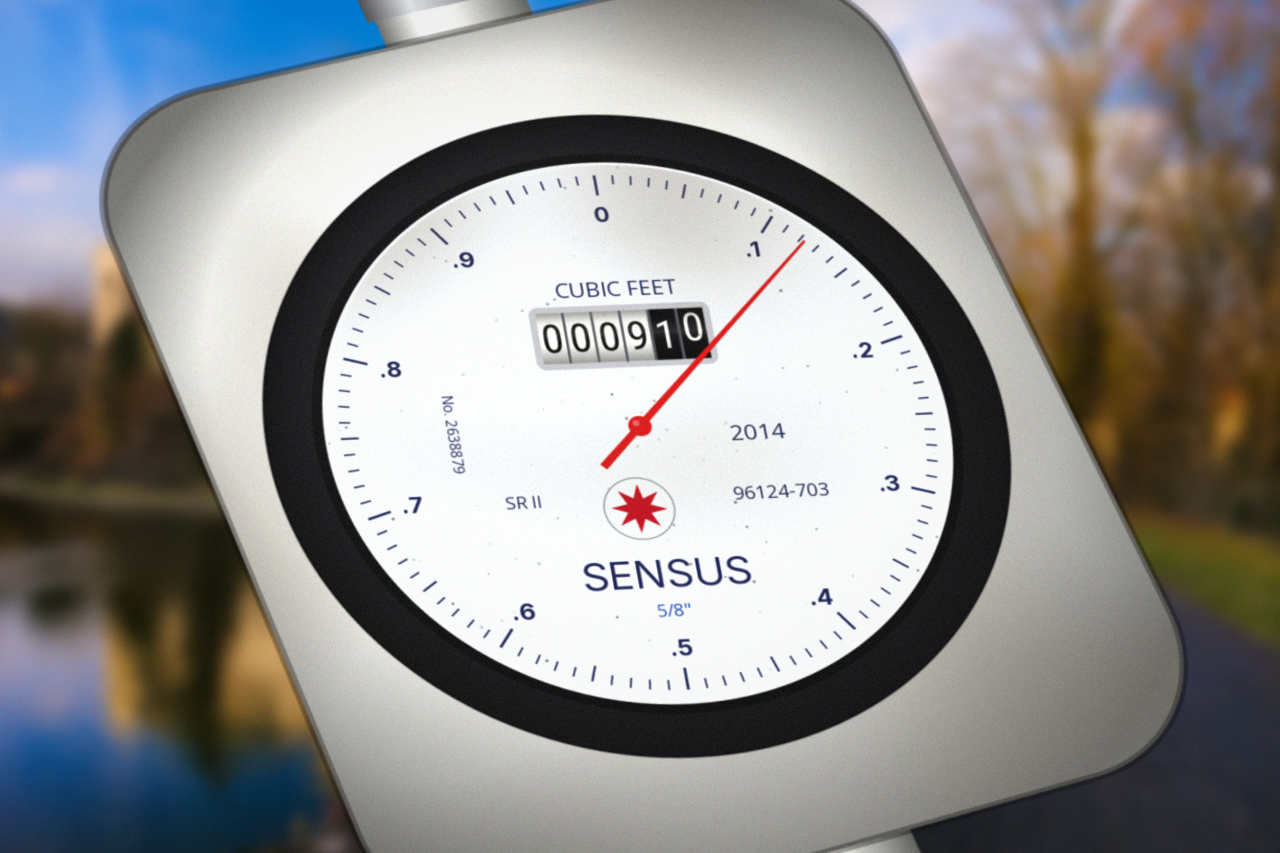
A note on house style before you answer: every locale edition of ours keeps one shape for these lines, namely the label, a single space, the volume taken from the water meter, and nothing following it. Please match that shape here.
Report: 910.12 ft³
